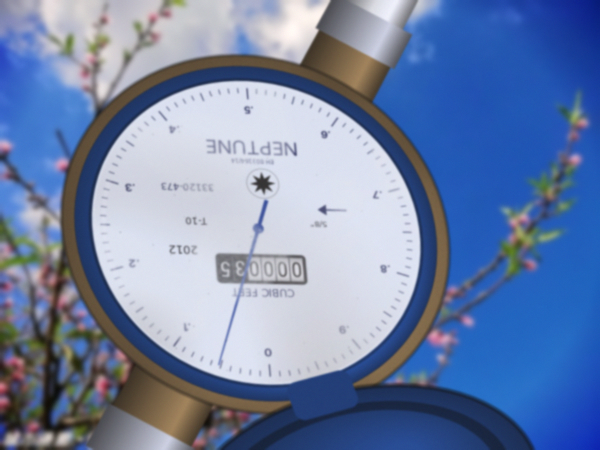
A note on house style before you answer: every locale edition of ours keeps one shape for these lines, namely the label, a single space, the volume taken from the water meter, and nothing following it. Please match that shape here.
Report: 35.05 ft³
